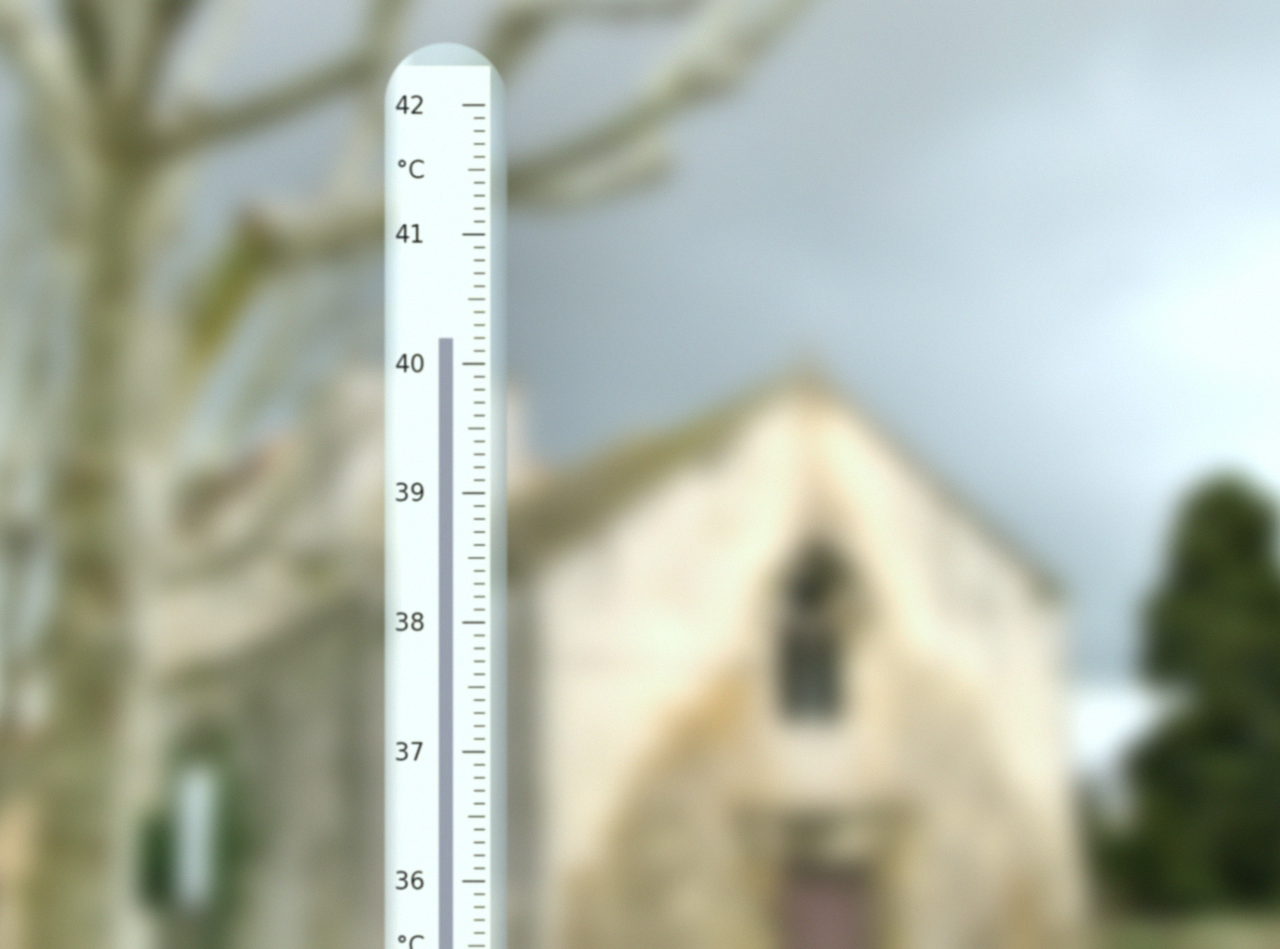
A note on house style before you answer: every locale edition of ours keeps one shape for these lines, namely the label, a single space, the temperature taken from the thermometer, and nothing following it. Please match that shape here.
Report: 40.2 °C
